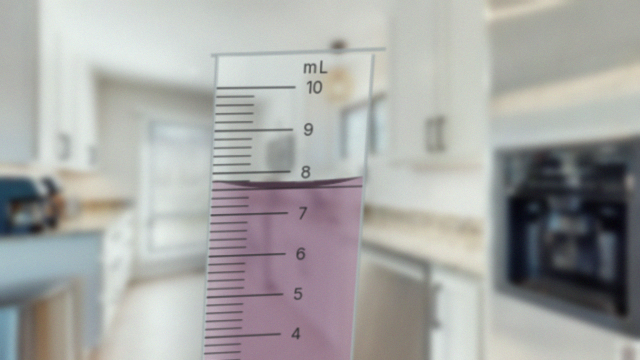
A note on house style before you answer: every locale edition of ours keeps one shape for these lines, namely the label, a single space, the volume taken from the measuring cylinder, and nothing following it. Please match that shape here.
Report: 7.6 mL
